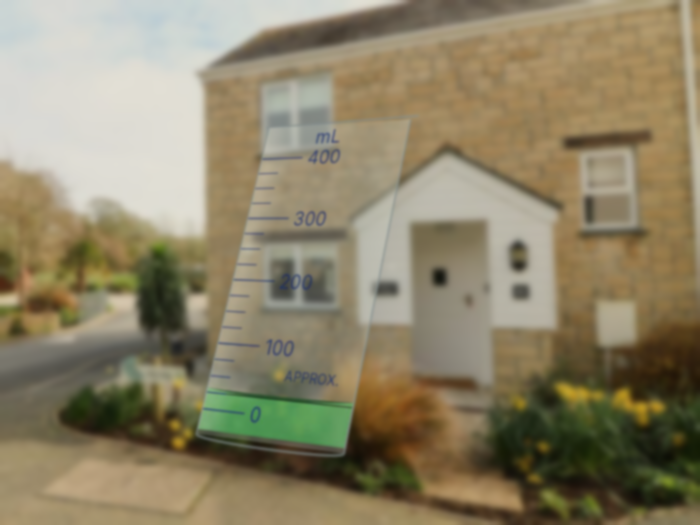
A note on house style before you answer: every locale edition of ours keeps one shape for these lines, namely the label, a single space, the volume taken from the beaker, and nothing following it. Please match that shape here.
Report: 25 mL
